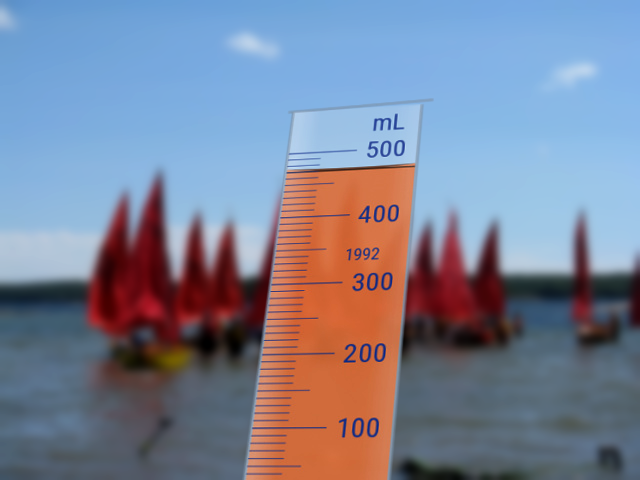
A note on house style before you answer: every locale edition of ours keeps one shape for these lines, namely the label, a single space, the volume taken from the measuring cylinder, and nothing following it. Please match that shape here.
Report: 470 mL
